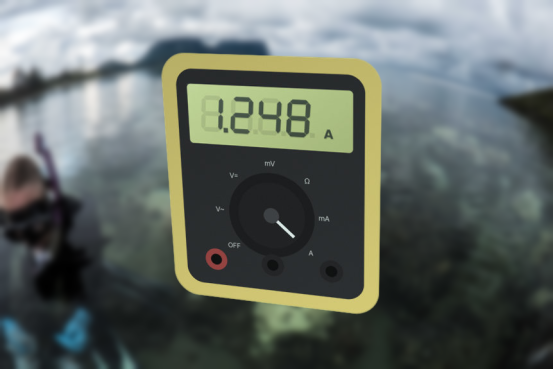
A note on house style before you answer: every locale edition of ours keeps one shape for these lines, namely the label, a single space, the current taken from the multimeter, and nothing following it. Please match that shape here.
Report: 1.248 A
